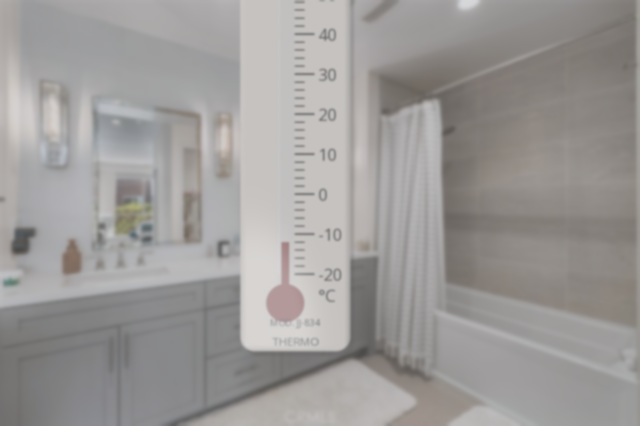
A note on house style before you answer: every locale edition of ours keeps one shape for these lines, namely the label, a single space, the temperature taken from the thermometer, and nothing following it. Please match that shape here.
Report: -12 °C
